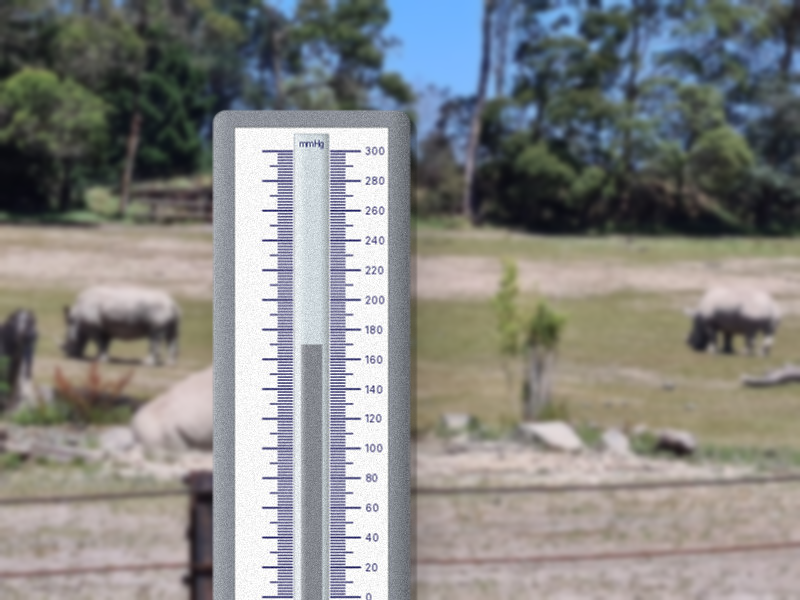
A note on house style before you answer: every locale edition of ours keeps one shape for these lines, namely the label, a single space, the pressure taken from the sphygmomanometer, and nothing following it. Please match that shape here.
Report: 170 mmHg
